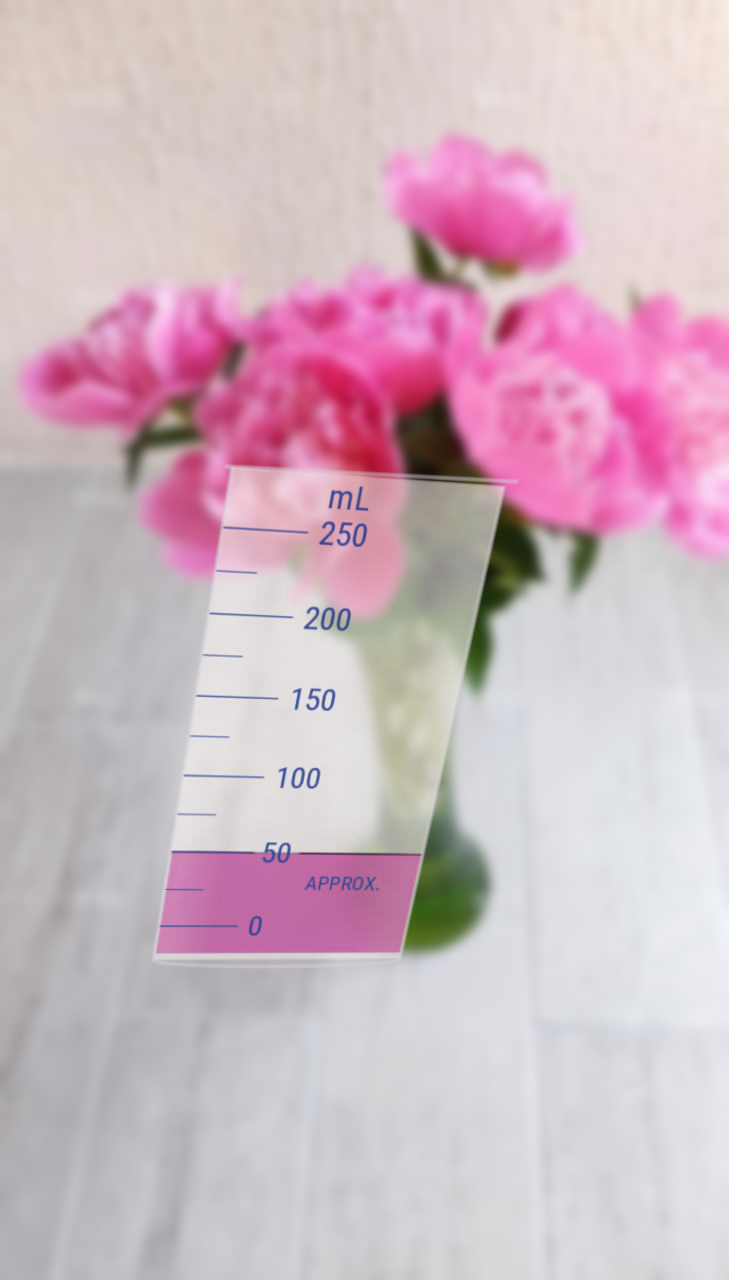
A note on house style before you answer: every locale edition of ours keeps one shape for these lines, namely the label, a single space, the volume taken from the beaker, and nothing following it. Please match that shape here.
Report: 50 mL
